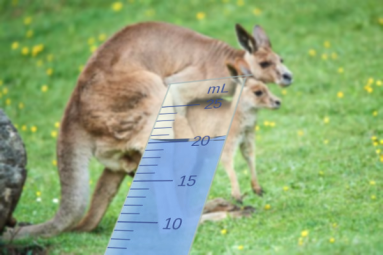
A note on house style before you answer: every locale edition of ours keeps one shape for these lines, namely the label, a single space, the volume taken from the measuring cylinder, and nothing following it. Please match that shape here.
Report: 20 mL
